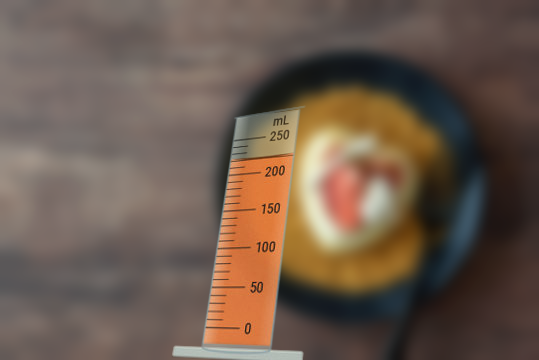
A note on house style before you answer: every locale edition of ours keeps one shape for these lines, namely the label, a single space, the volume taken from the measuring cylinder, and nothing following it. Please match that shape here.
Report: 220 mL
